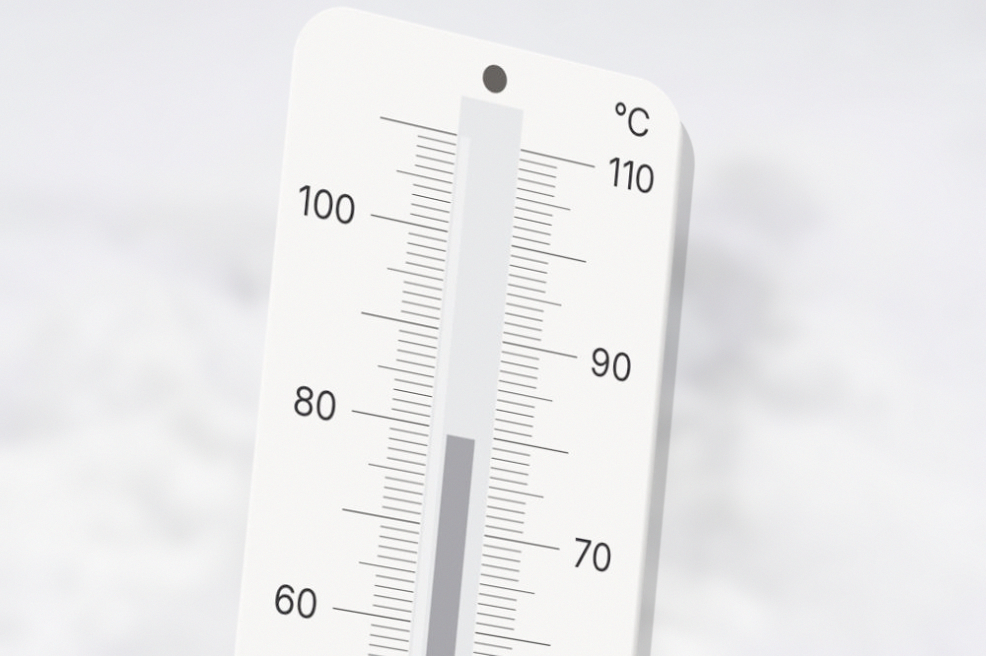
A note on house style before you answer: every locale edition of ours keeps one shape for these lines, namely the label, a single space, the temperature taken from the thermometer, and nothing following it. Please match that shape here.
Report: 79.5 °C
